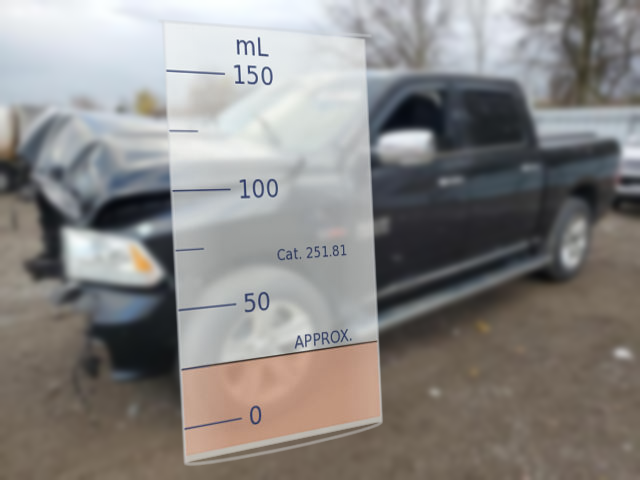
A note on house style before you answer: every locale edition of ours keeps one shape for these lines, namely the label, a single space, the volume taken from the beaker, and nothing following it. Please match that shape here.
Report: 25 mL
